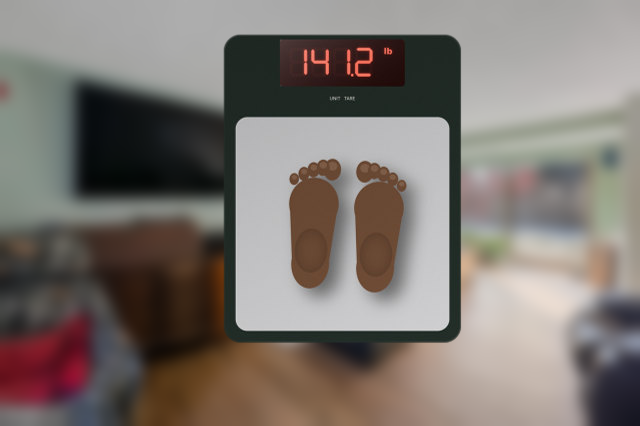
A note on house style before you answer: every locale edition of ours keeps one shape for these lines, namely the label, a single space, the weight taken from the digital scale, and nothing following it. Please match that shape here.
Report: 141.2 lb
